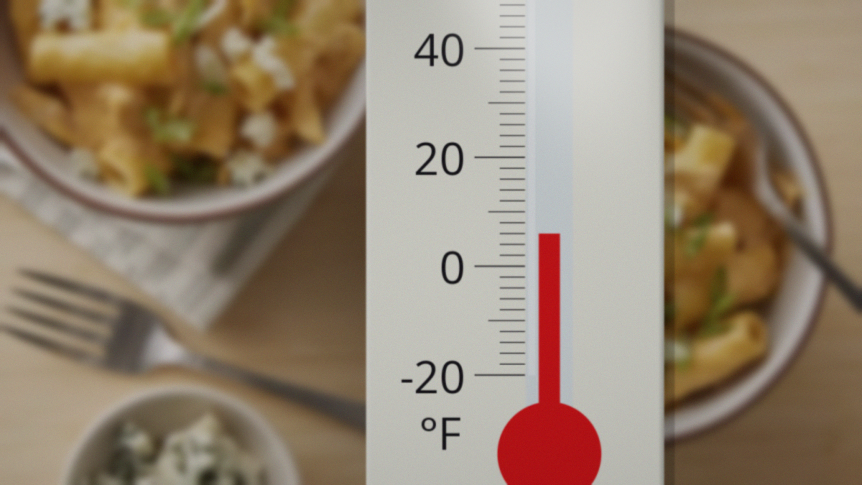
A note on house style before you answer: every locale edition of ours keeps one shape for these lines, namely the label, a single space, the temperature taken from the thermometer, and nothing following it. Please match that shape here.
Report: 6 °F
